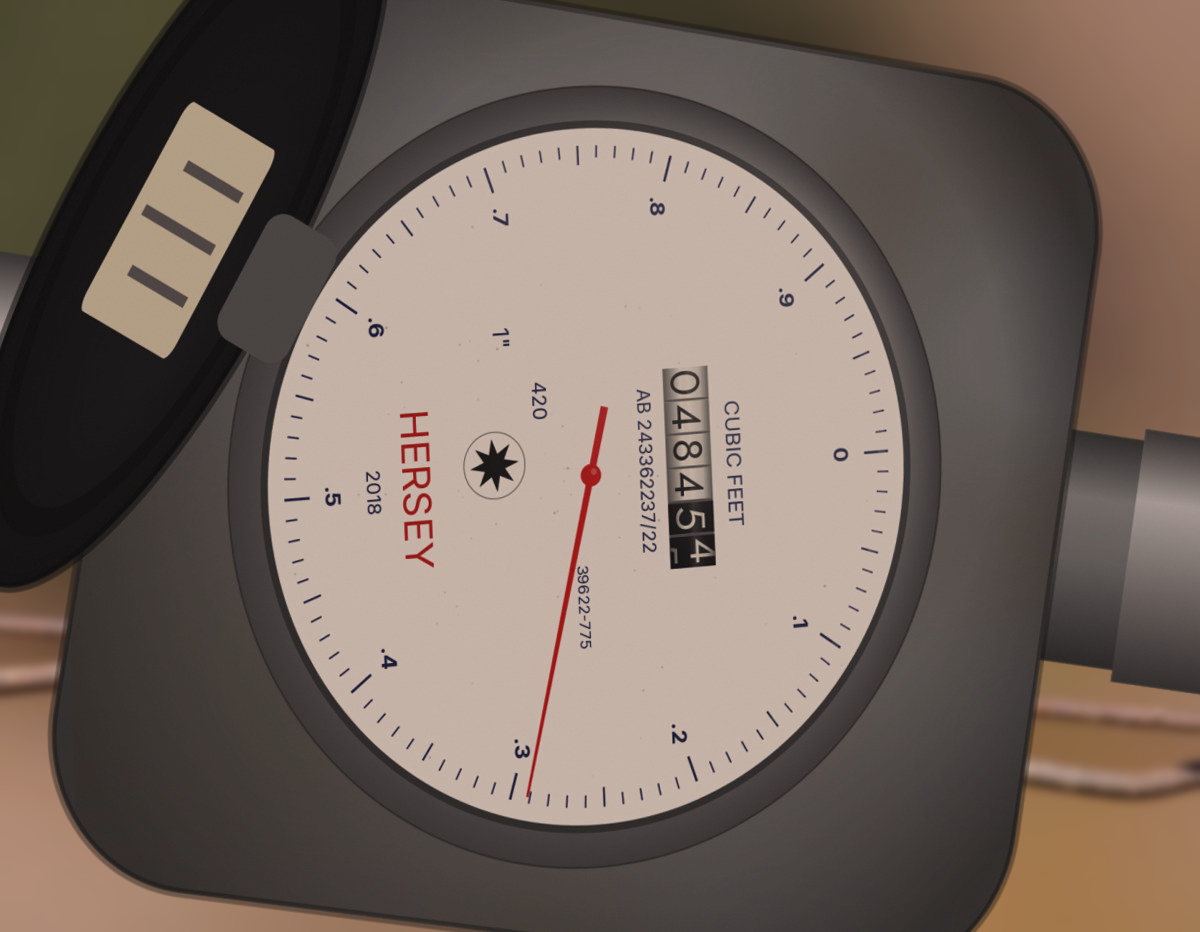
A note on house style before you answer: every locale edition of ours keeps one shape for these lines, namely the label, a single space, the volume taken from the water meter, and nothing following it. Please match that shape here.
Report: 48454.29 ft³
